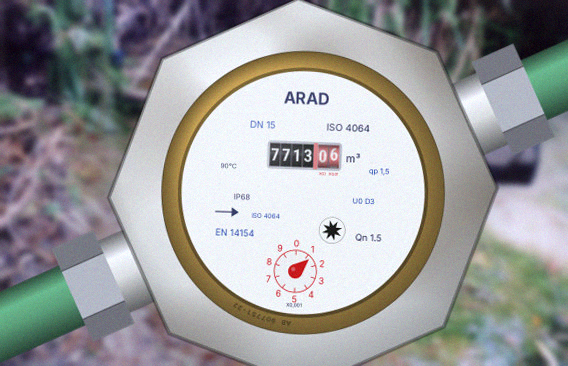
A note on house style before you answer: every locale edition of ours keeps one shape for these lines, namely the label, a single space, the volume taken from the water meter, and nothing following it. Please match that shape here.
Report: 7713.061 m³
